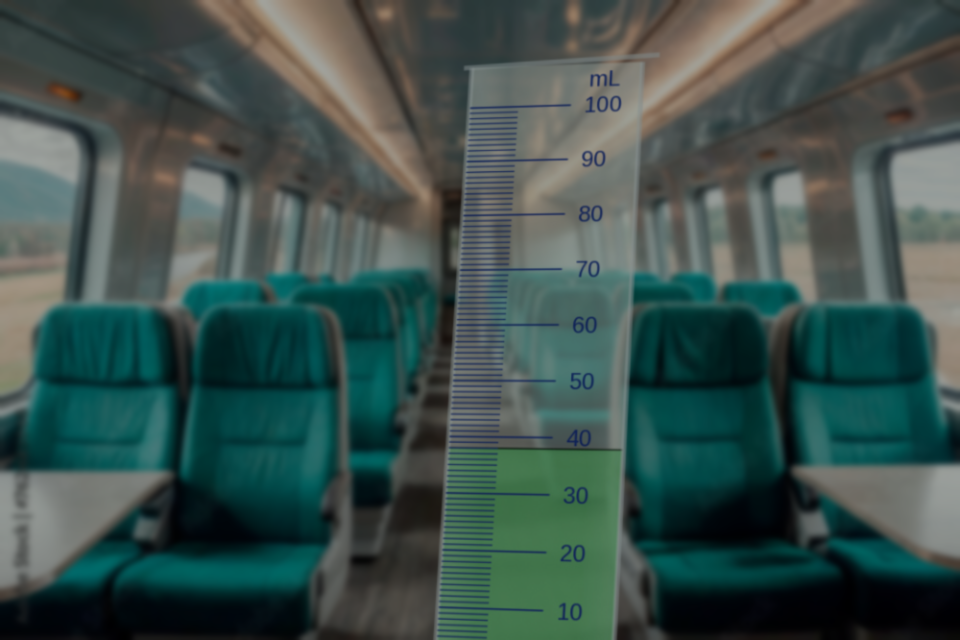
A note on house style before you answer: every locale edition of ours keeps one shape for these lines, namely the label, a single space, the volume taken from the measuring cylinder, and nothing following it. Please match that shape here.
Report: 38 mL
